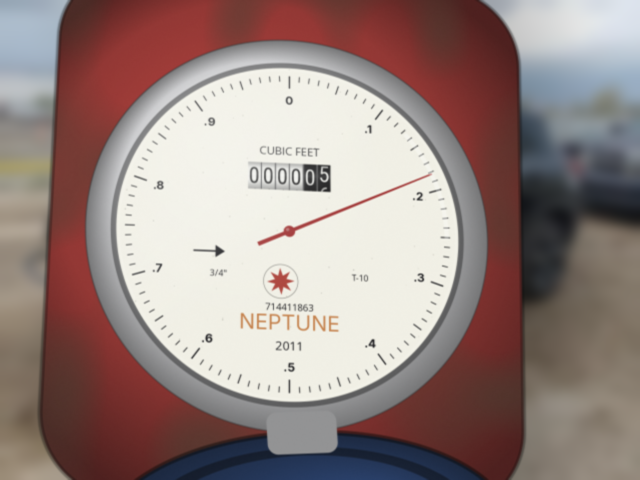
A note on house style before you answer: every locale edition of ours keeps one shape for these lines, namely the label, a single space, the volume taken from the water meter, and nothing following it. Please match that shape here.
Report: 5.18 ft³
